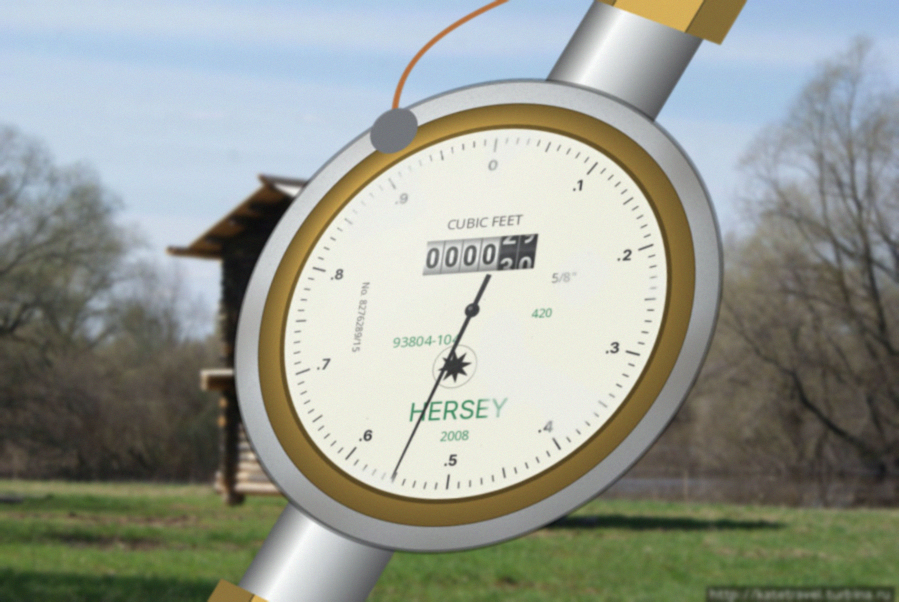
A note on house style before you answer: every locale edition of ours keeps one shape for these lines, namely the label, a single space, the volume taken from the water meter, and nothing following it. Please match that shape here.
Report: 29.55 ft³
